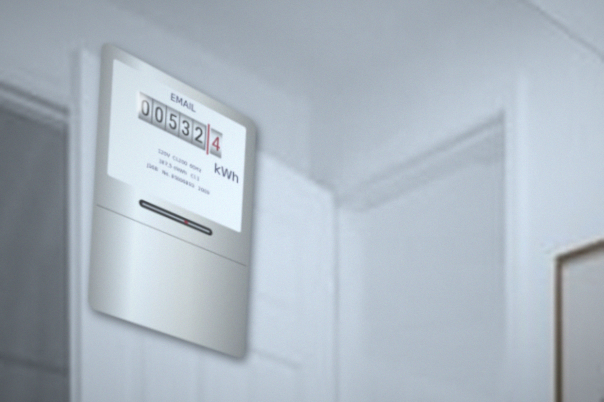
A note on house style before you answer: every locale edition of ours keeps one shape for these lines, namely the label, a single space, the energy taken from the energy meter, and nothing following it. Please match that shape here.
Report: 532.4 kWh
